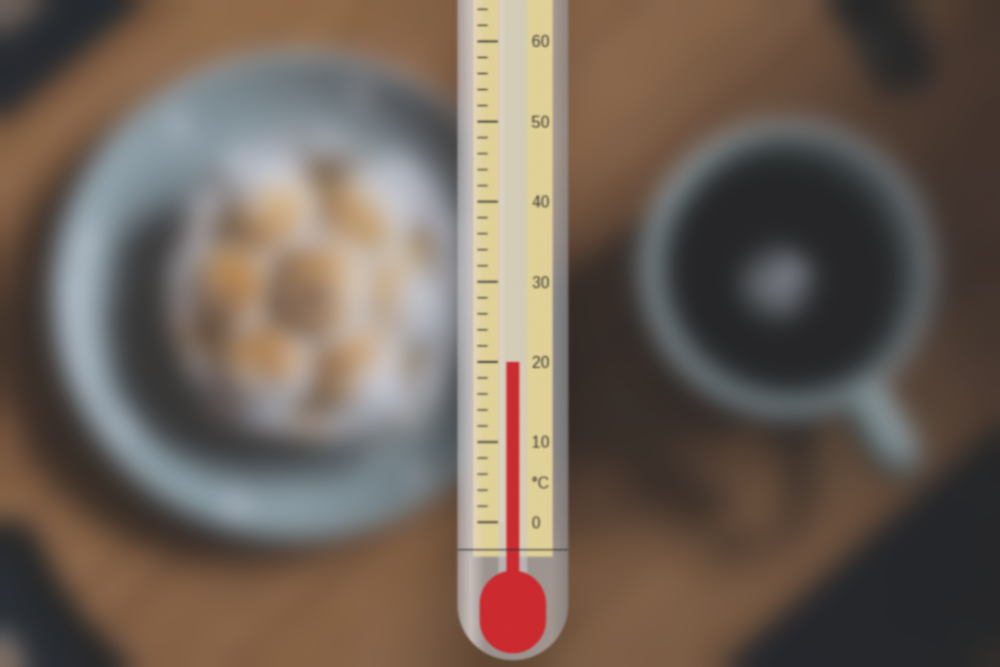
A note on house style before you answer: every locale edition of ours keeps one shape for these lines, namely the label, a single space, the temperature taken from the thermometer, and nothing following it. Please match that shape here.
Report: 20 °C
